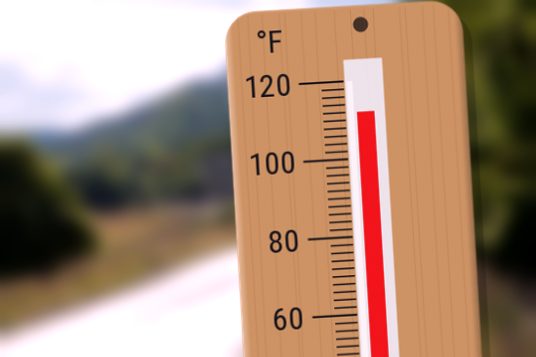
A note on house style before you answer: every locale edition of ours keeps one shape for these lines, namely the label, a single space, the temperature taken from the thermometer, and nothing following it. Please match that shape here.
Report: 112 °F
